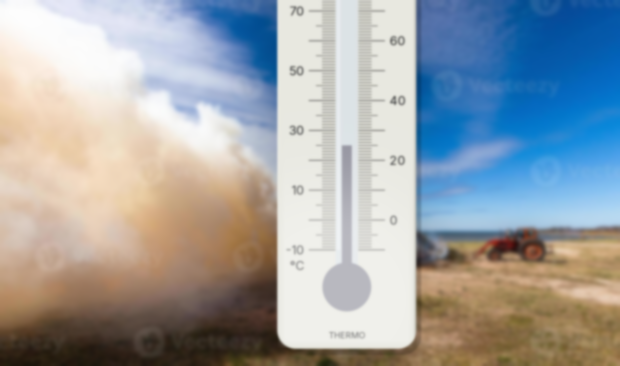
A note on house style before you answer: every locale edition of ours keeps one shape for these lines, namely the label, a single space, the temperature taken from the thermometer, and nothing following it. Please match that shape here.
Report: 25 °C
